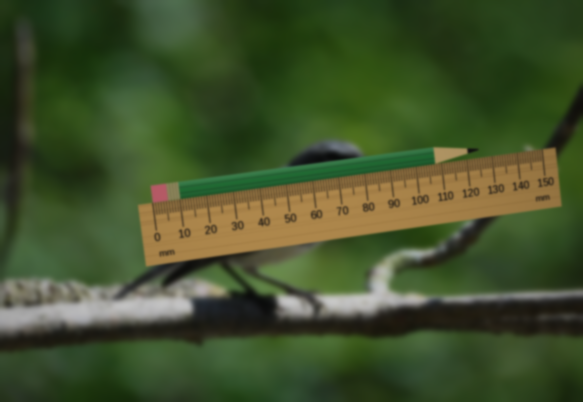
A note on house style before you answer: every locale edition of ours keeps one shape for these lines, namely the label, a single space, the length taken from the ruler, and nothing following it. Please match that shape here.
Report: 125 mm
